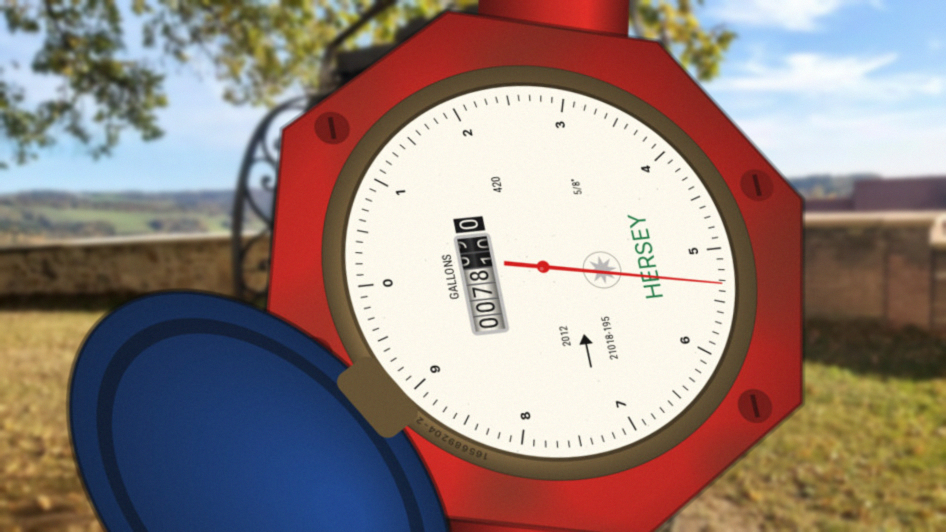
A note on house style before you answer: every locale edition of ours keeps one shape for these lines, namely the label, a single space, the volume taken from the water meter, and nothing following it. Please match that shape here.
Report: 78095.3 gal
